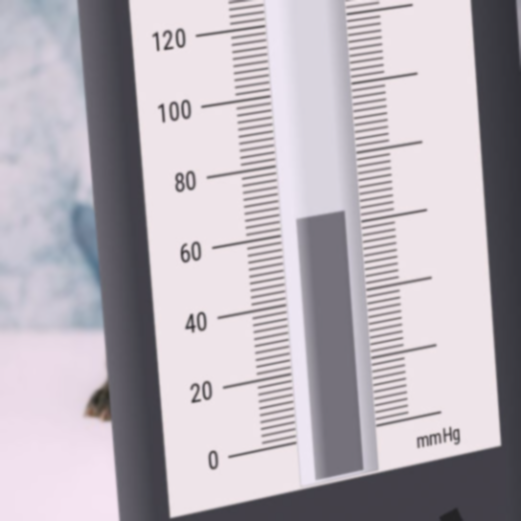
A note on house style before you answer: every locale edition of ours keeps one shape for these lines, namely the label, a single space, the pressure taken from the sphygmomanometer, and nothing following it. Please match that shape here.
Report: 64 mmHg
